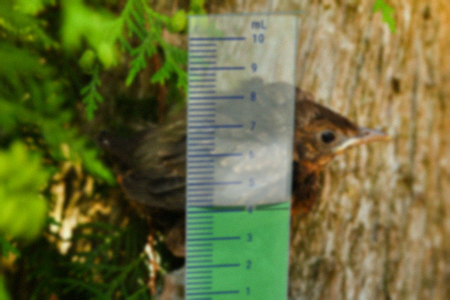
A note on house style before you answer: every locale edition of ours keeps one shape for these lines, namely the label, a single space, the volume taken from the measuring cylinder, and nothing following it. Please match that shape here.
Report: 4 mL
